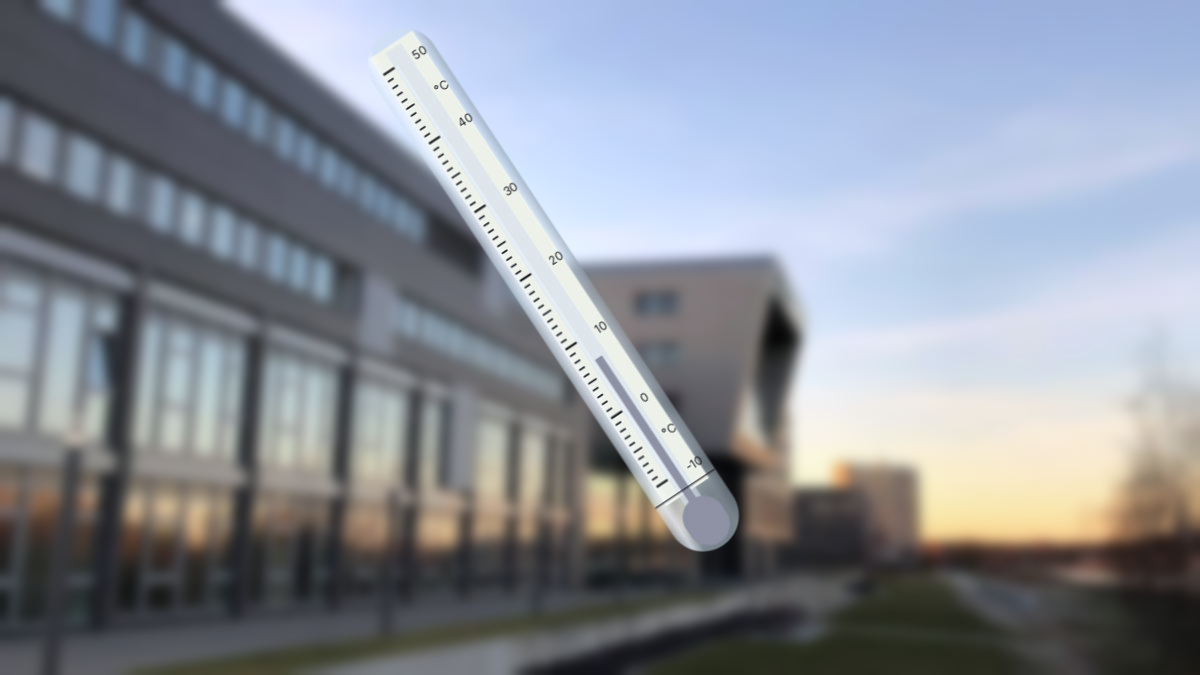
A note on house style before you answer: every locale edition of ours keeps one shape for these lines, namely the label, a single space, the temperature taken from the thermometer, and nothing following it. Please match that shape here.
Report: 7 °C
